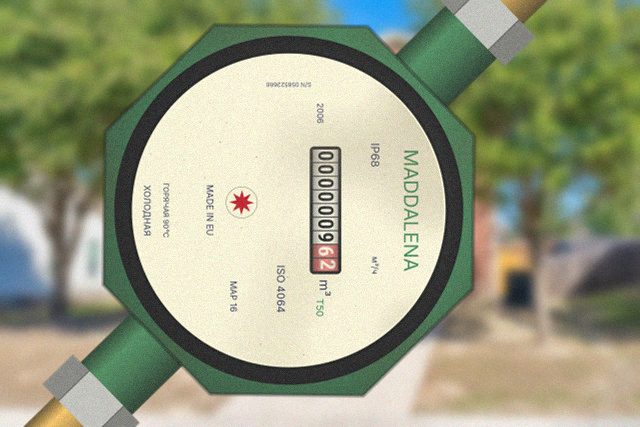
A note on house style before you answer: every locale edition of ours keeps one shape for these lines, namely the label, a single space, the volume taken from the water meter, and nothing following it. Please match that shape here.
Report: 9.62 m³
